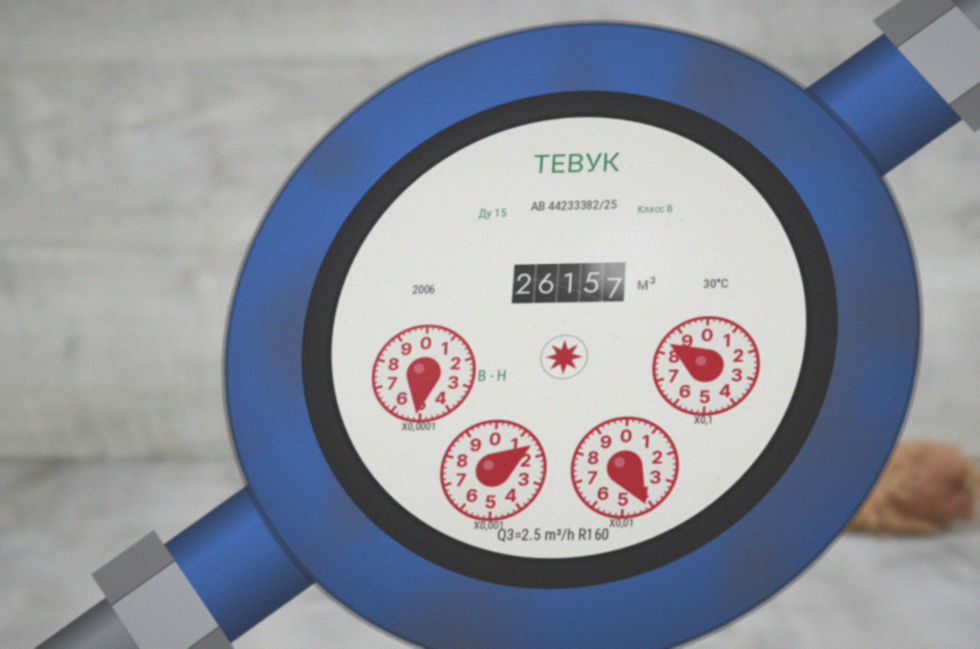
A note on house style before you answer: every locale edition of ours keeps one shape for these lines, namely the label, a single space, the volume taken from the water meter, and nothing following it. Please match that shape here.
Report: 26156.8415 m³
